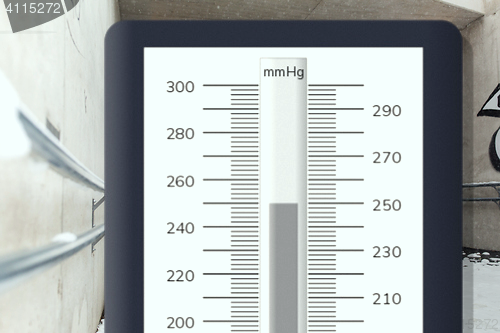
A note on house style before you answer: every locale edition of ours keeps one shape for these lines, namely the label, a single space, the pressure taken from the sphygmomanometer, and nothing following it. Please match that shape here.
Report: 250 mmHg
